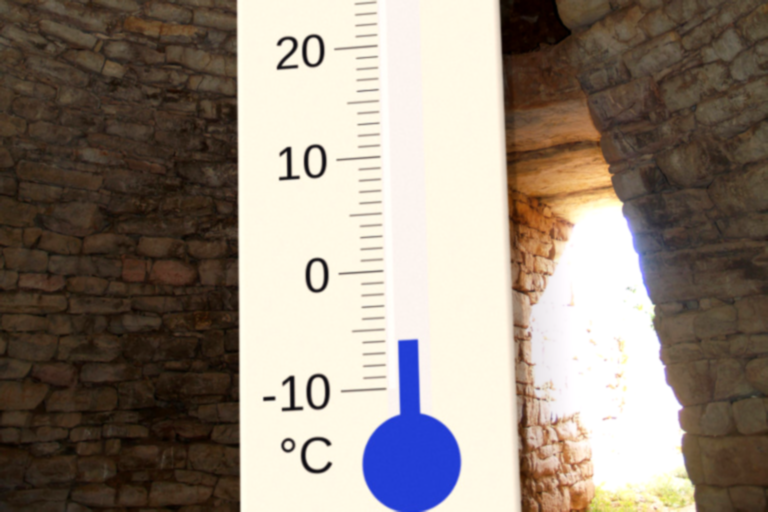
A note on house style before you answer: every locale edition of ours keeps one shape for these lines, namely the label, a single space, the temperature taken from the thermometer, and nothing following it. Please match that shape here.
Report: -6 °C
